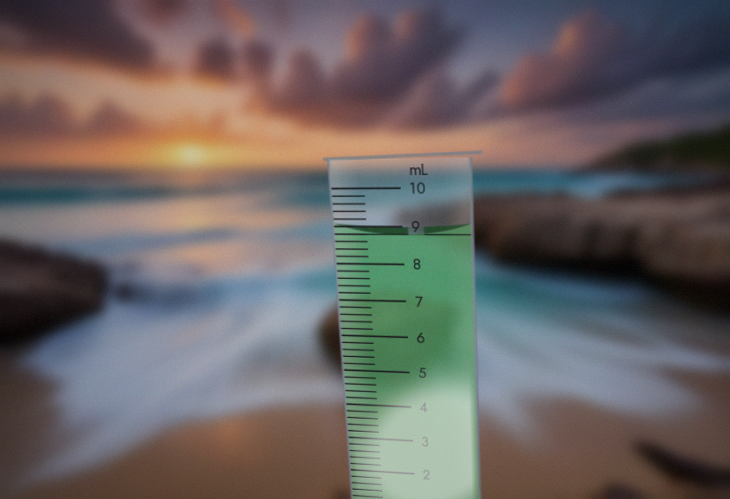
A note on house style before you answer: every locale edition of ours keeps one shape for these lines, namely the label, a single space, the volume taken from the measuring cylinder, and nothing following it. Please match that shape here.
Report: 8.8 mL
